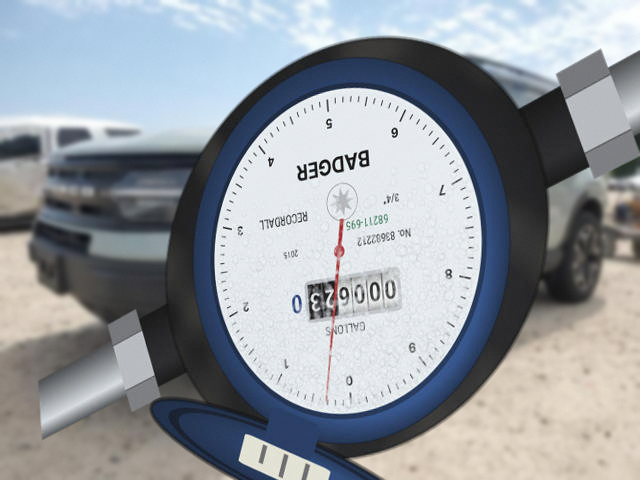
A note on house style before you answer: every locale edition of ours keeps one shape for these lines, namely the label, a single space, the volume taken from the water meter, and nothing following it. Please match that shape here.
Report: 6230.3 gal
